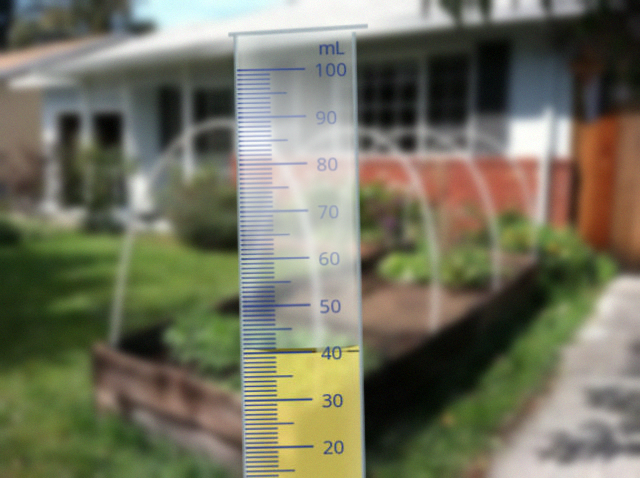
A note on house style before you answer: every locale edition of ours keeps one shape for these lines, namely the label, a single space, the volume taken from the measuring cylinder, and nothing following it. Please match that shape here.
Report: 40 mL
